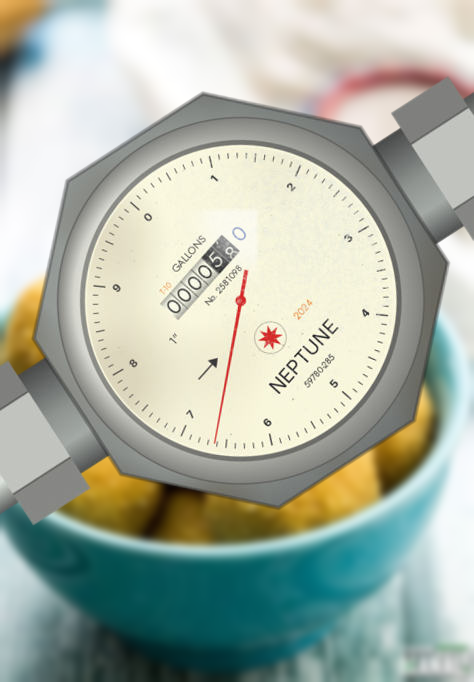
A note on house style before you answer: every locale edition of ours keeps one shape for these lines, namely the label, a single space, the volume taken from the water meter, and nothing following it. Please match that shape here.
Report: 576.6 gal
